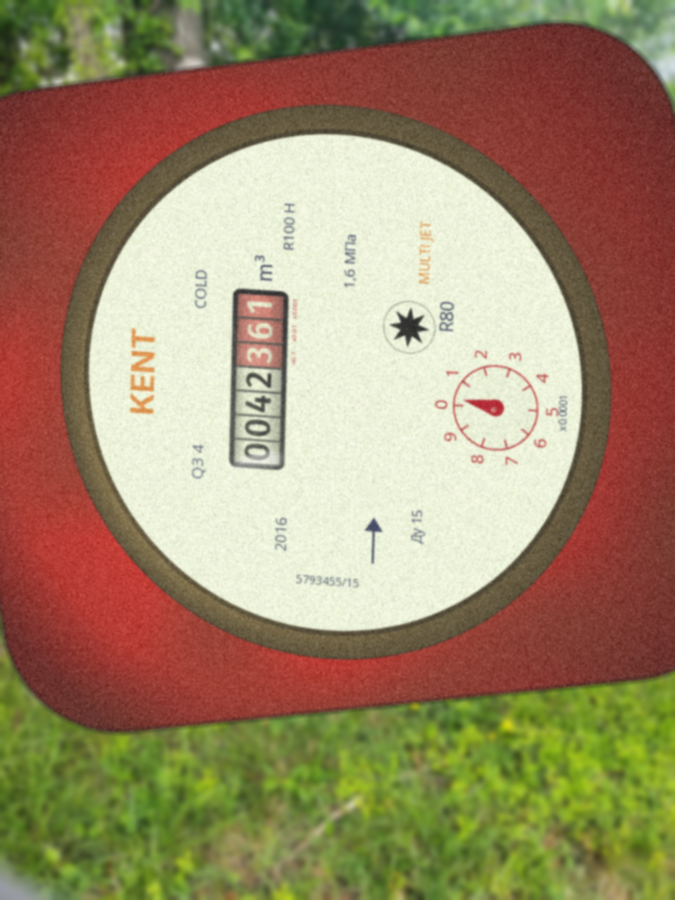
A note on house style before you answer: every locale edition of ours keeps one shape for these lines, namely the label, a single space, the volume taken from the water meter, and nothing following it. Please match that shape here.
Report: 42.3610 m³
